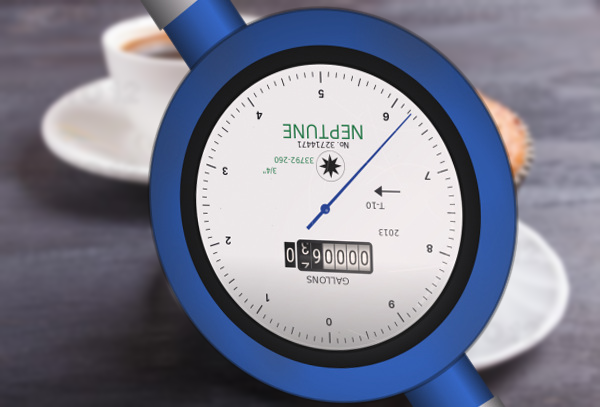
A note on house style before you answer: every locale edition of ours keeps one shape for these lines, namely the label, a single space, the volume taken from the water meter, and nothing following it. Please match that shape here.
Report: 626.2 gal
